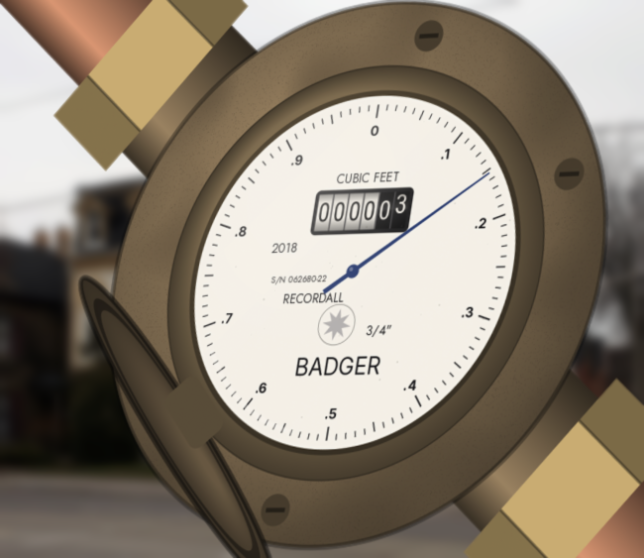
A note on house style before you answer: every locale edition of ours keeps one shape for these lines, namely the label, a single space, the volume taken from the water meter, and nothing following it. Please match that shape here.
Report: 3.15 ft³
